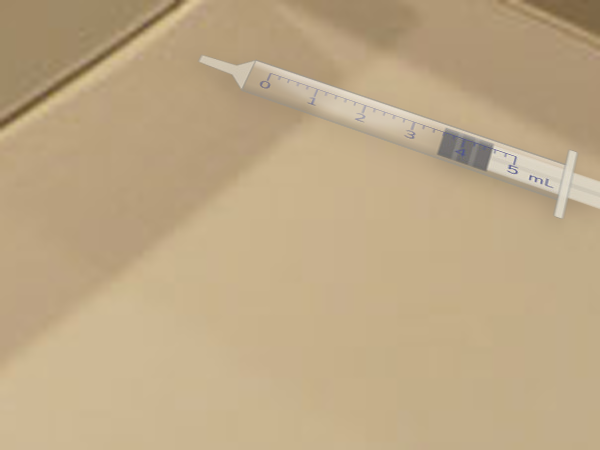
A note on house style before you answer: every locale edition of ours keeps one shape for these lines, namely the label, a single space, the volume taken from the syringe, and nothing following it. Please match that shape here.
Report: 3.6 mL
